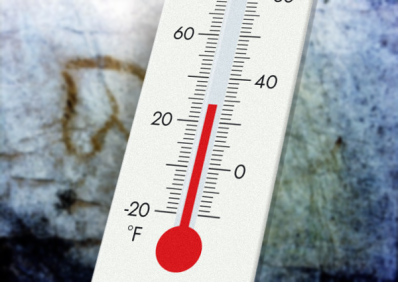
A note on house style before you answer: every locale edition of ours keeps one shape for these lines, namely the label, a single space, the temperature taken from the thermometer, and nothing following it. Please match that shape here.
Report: 28 °F
